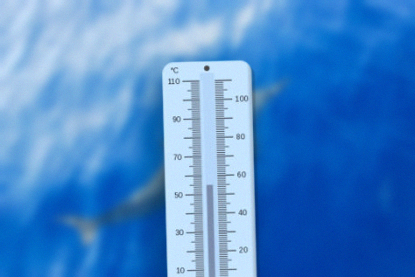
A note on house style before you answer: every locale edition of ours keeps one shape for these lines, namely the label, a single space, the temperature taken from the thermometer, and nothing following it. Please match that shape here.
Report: 55 °C
